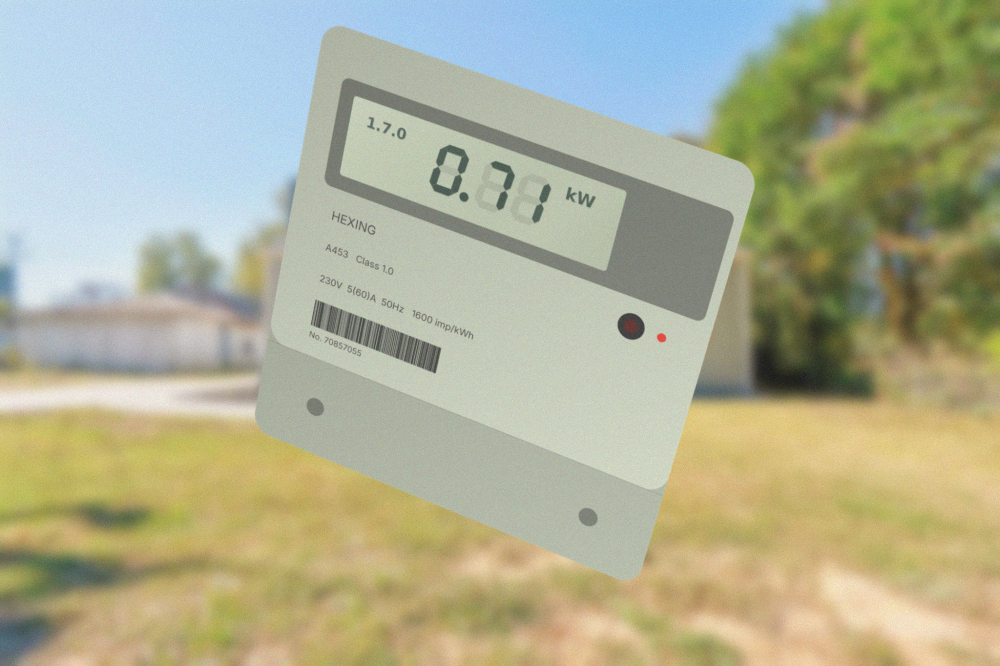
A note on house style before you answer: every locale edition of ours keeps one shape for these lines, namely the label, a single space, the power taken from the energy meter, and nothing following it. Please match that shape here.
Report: 0.71 kW
